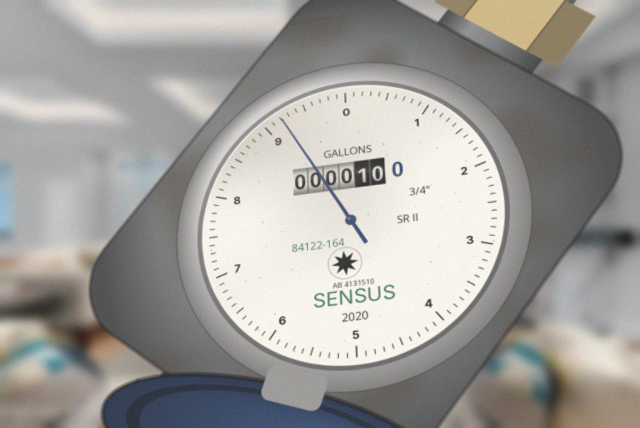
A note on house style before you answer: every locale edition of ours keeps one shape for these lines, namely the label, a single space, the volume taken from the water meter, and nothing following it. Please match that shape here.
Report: 99.2 gal
